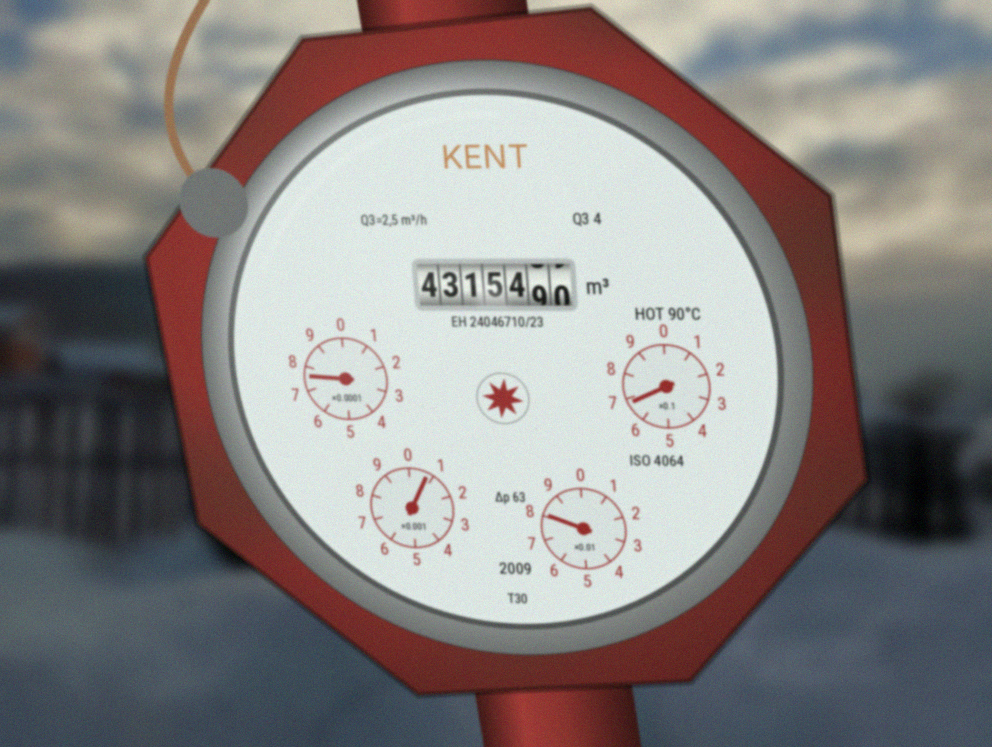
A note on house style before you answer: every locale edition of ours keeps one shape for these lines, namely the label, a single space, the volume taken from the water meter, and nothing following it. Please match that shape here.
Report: 4315489.6807 m³
